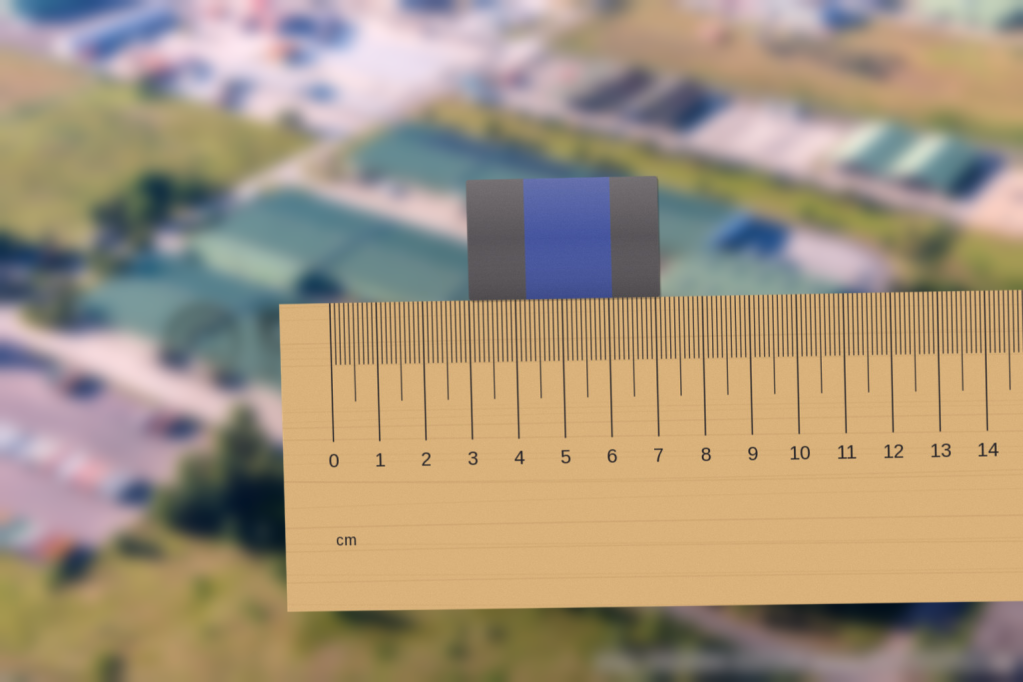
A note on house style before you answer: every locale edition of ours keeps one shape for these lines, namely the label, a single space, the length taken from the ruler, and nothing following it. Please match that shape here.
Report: 4.1 cm
